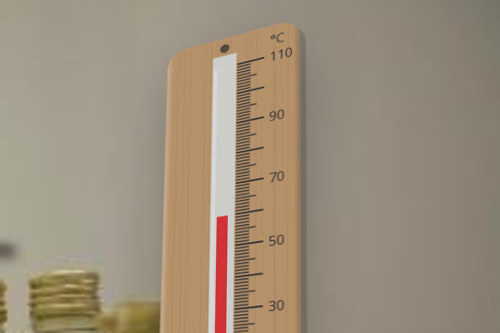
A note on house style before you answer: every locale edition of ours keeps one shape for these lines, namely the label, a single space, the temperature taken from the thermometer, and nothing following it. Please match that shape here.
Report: 60 °C
